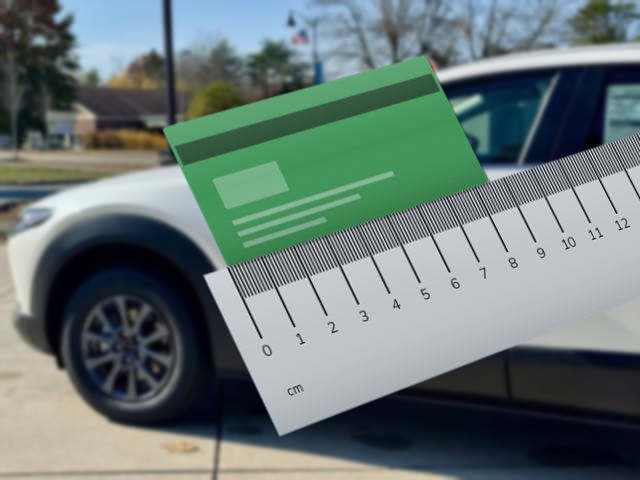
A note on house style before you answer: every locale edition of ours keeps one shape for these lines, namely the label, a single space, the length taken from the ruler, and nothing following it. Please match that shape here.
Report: 8.5 cm
